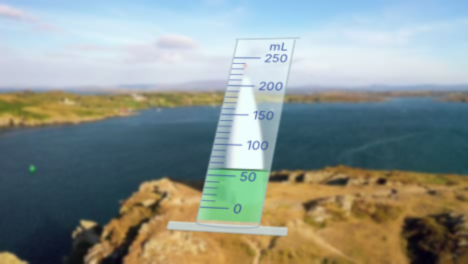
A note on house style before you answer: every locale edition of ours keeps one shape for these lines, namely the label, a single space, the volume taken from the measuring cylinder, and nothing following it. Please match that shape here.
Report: 60 mL
